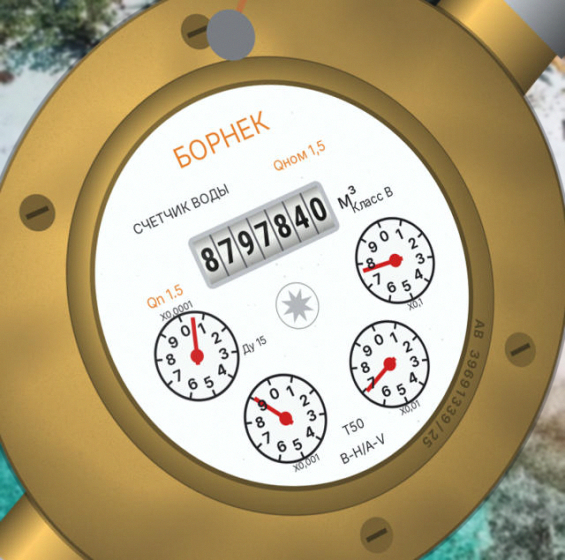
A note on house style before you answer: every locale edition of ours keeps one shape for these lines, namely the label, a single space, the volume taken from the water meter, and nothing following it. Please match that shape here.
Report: 8797840.7690 m³
